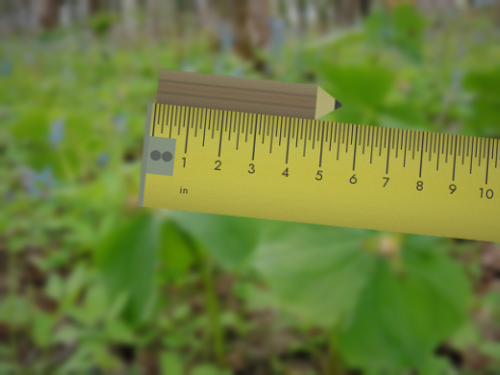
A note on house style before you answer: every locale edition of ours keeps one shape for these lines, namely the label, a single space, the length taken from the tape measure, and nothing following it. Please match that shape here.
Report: 5.5 in
